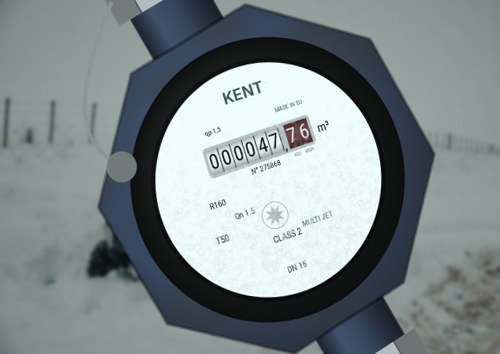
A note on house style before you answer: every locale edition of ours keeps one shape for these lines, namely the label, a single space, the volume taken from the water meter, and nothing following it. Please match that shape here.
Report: 47.76 m³
